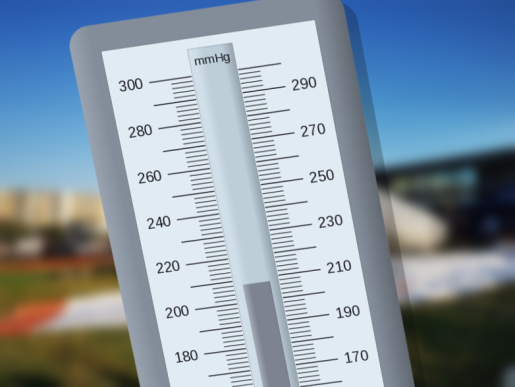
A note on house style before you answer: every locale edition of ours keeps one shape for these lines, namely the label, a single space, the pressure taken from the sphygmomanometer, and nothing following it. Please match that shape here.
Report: 208 mmHg
